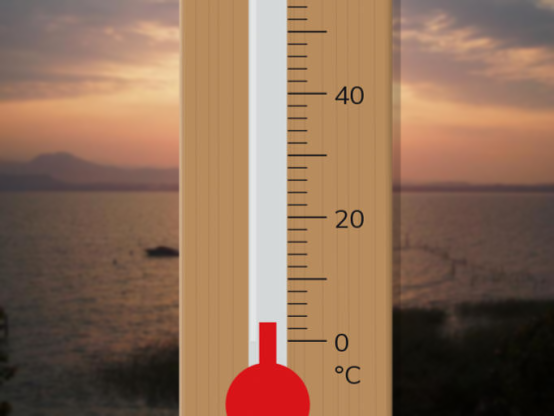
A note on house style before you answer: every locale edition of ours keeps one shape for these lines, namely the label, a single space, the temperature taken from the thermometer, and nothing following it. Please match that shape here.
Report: 3 °C
